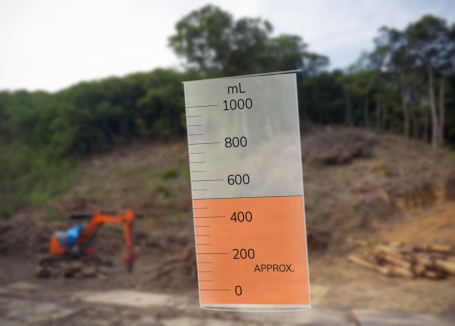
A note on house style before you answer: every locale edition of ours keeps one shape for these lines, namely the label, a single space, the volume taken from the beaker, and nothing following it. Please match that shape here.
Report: 500 mL
